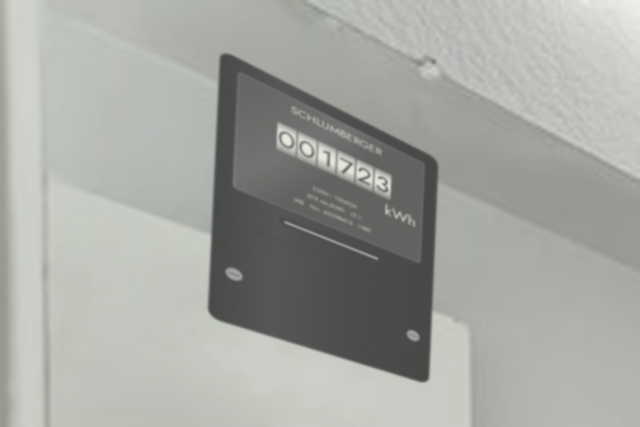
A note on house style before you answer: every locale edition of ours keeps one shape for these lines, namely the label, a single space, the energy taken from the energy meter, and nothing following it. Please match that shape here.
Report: 1723 kWh
